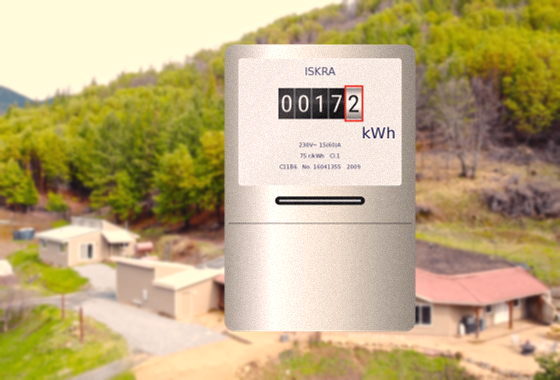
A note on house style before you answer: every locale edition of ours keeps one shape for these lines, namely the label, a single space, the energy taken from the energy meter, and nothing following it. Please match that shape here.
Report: 17.2 kWh
